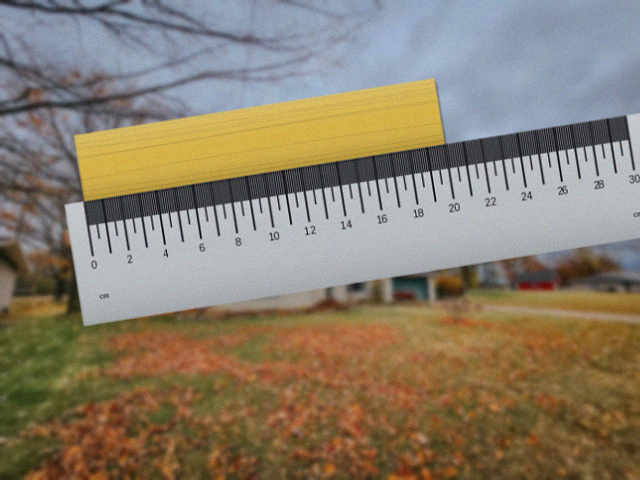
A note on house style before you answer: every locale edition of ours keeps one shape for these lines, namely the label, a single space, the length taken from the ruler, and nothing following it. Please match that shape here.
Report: 20 cm
